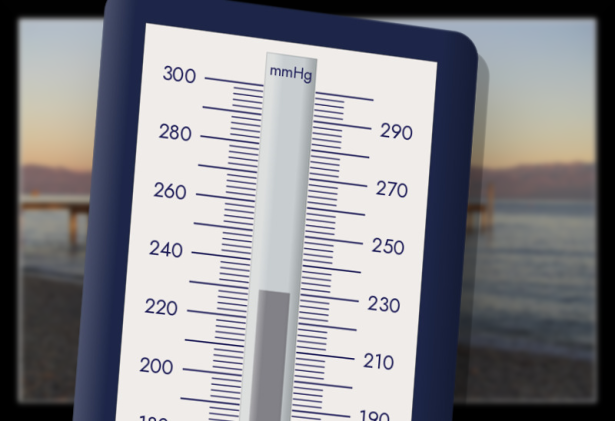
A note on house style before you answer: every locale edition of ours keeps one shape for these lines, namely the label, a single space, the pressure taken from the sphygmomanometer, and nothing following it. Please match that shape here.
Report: 230 mmHg
